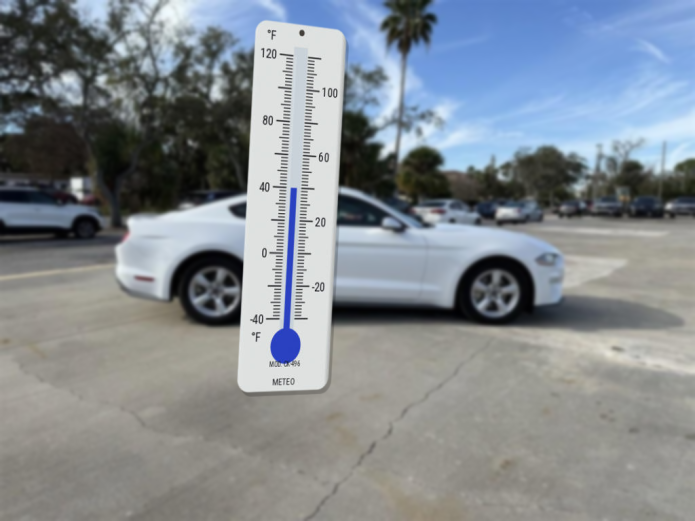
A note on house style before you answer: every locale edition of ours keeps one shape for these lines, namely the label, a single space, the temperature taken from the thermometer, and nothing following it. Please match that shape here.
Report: 40 °F
